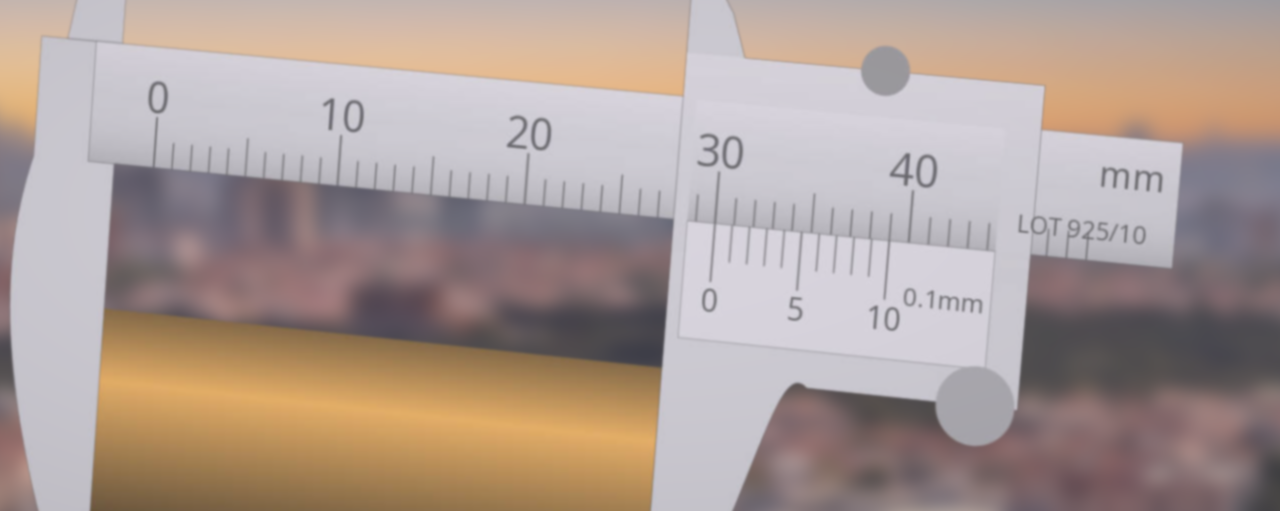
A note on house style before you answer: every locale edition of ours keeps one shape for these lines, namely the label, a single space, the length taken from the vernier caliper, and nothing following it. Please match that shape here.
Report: 30.0 mm
